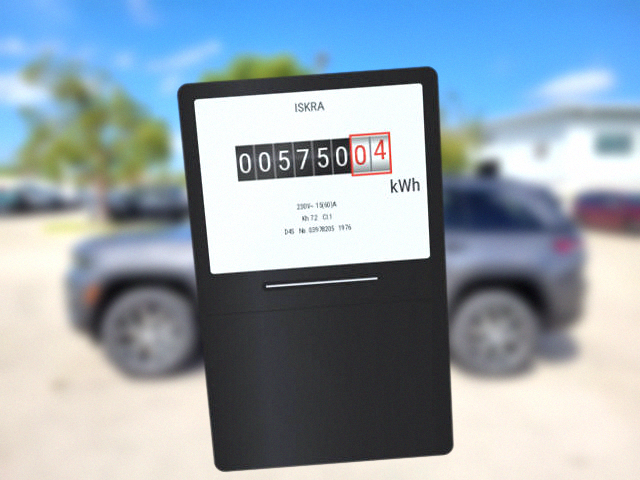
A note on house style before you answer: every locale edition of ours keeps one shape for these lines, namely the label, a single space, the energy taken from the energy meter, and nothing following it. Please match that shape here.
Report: 5750.04 kWh
